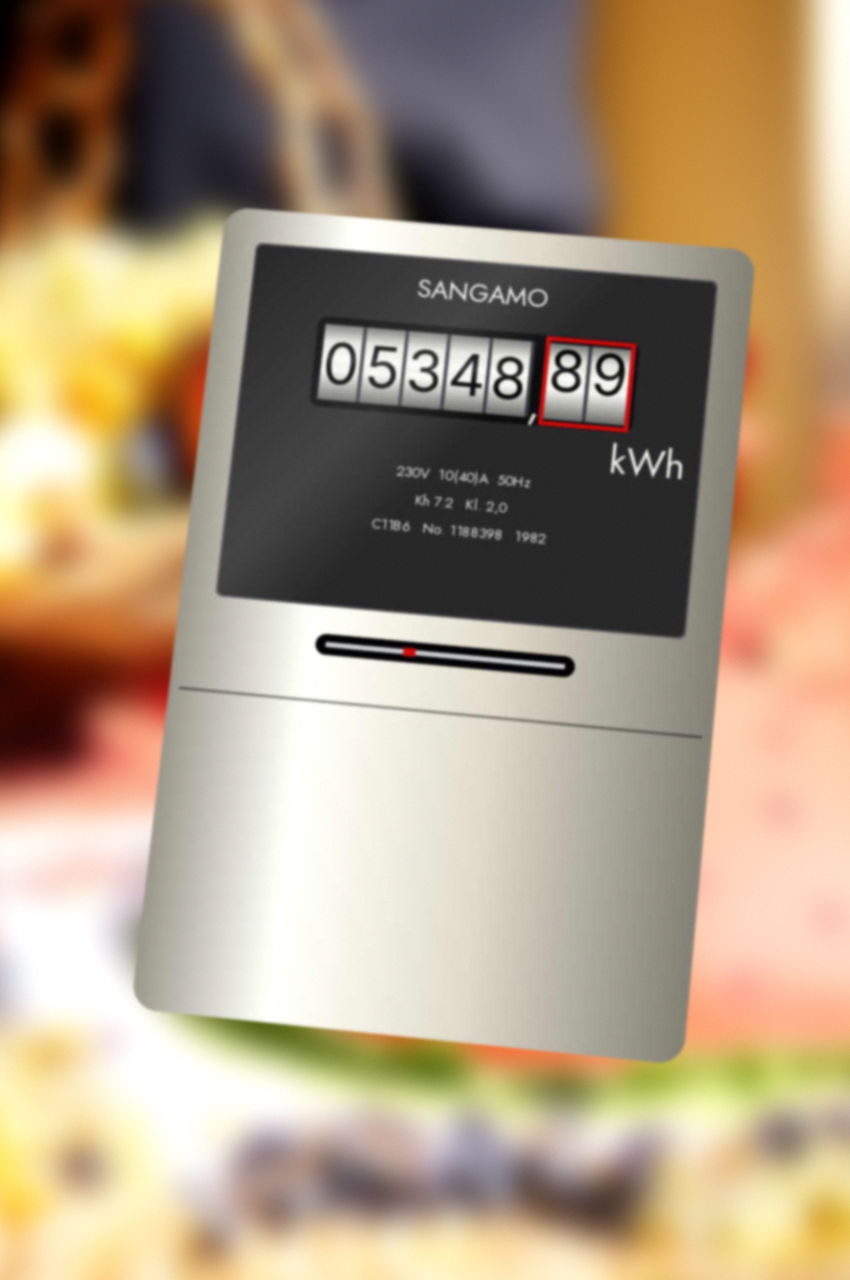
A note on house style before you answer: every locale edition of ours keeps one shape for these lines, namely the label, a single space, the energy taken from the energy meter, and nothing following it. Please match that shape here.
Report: 5348.89 kWh
